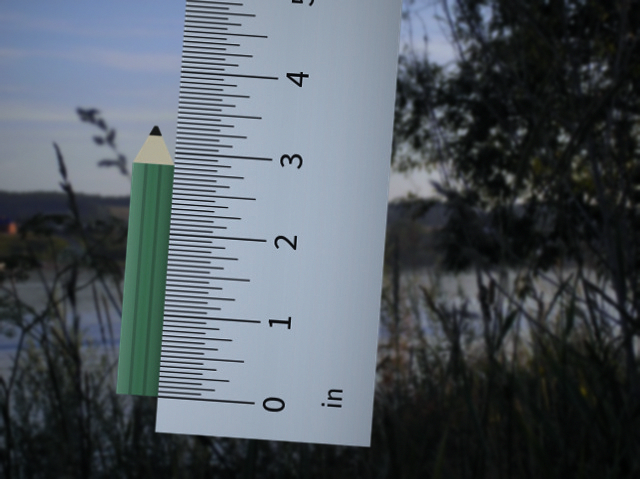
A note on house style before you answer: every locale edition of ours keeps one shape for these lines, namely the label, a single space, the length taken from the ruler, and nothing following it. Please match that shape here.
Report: 3.3125 in
